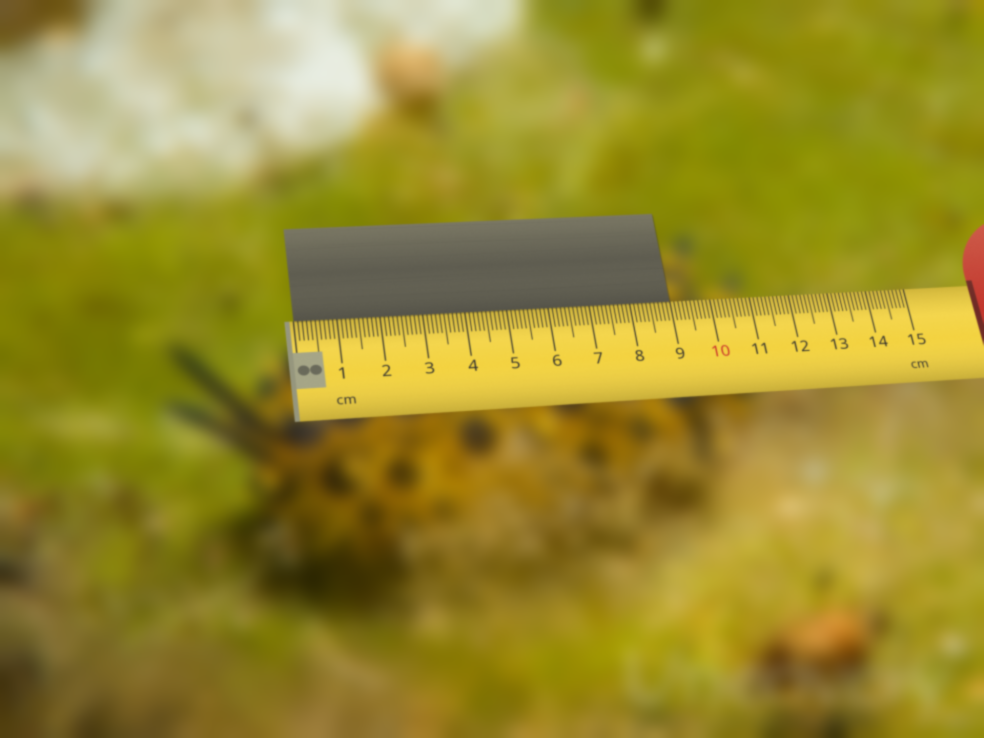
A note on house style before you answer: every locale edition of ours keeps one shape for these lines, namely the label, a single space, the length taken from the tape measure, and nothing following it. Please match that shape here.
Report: 9 cm
